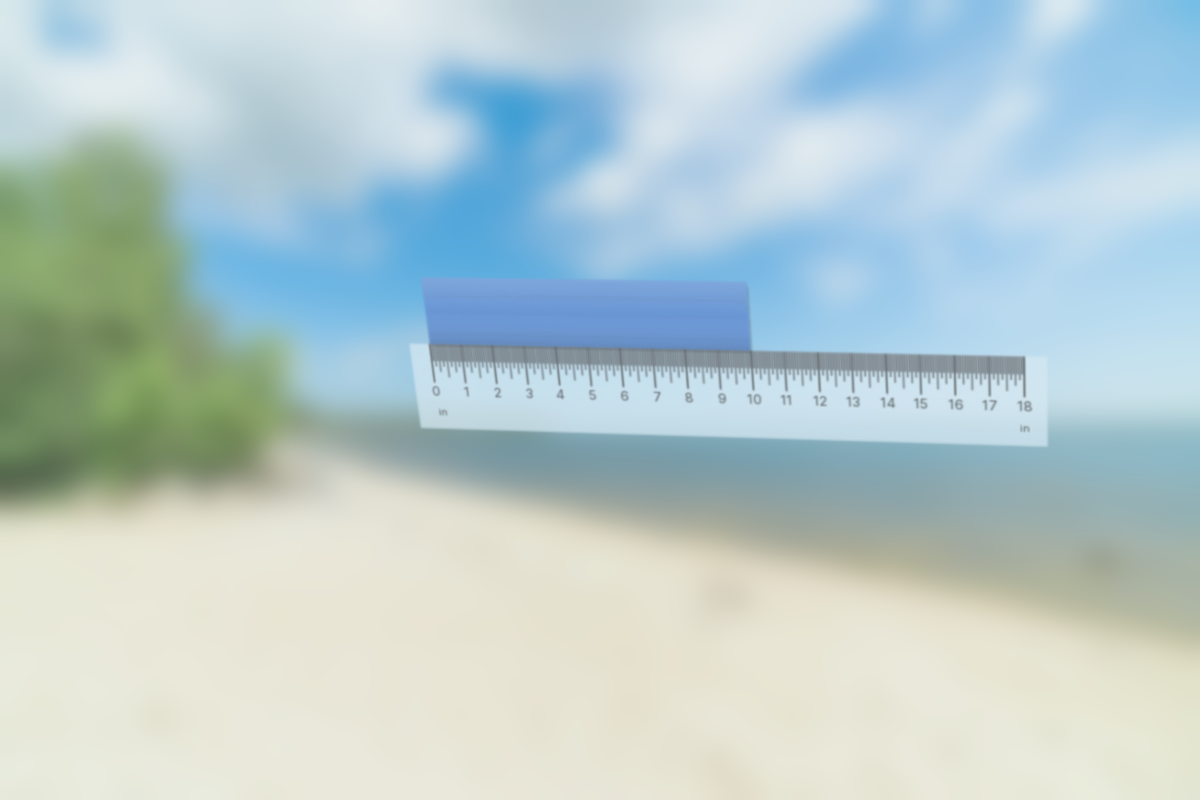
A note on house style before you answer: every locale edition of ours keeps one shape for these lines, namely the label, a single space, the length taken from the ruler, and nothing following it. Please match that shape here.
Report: 10 in
